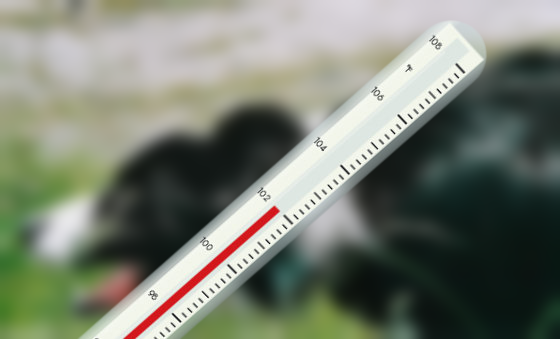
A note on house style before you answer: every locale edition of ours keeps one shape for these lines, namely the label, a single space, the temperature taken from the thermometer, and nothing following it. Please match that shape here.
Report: 102 °F
